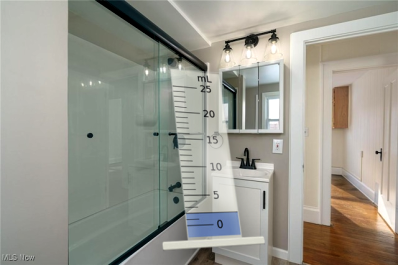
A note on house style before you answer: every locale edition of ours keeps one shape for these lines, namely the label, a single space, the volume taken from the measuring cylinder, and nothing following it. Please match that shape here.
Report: 2 mL
